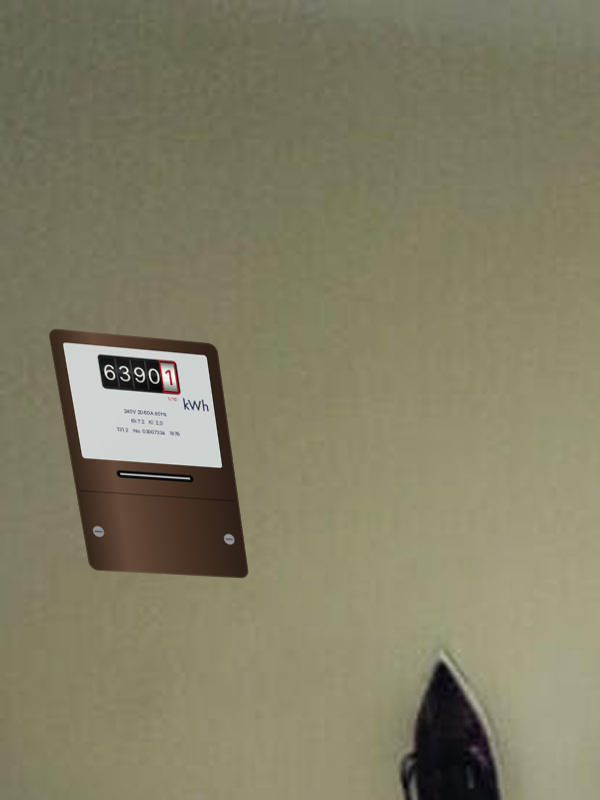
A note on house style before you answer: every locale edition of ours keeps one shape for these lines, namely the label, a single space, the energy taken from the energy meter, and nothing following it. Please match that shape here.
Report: 6390.1 kWh
